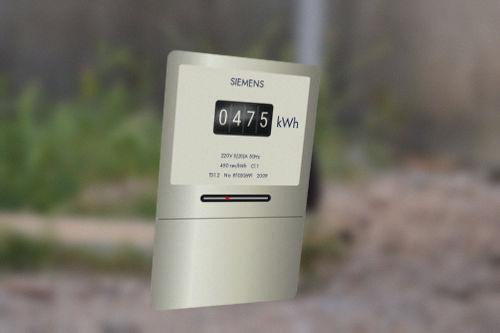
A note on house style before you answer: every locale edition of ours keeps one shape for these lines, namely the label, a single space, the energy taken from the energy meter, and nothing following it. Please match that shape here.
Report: 475 kWh
